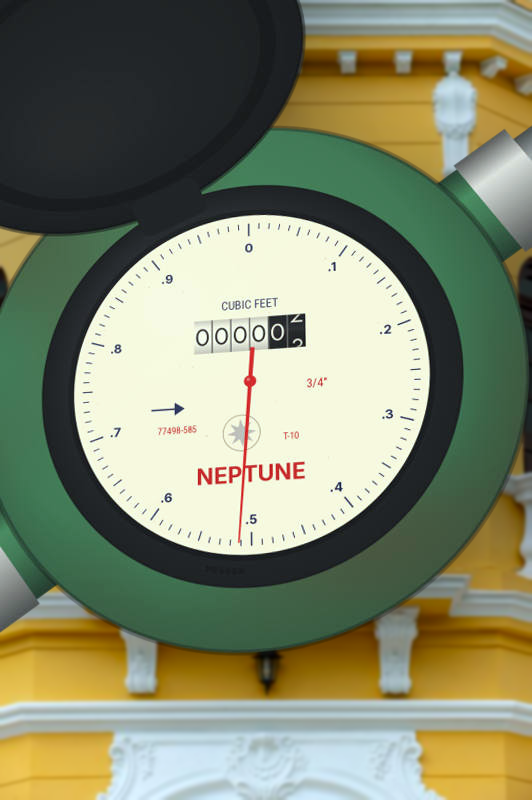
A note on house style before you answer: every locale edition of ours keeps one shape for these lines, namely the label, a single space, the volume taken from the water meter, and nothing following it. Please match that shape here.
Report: 2.51 ft³
